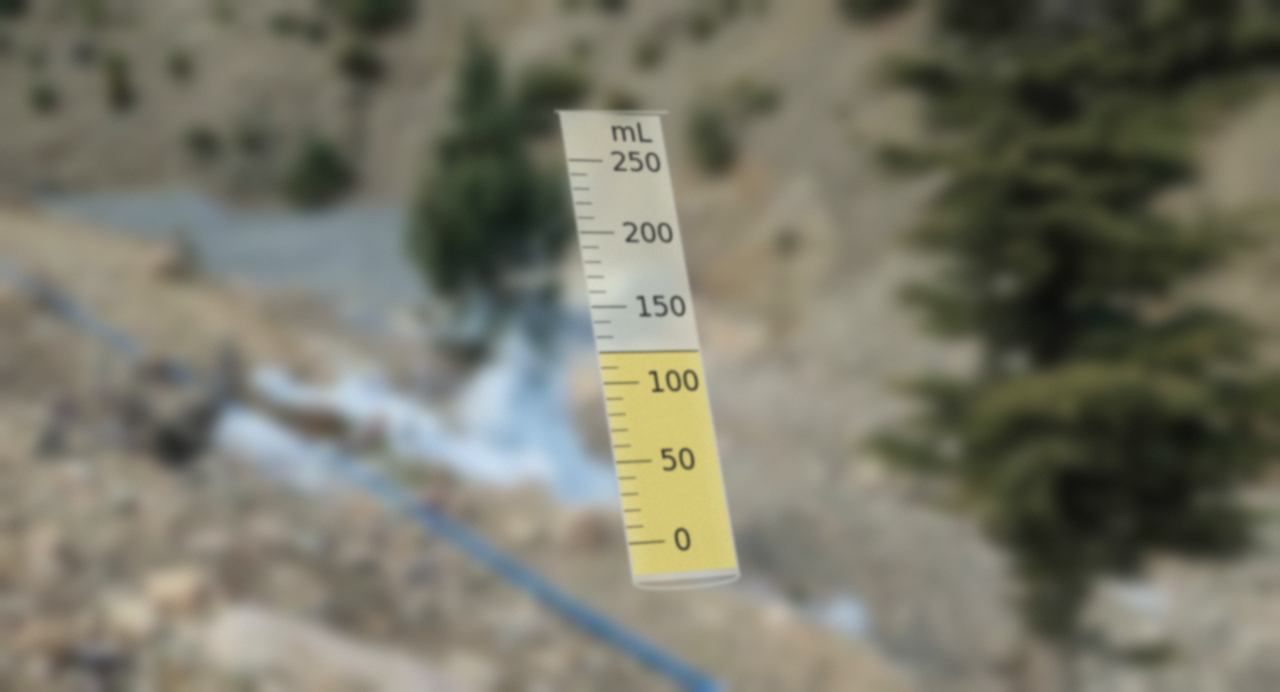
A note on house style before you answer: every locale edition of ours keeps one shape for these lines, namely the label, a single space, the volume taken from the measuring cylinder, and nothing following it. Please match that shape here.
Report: 120 mL
